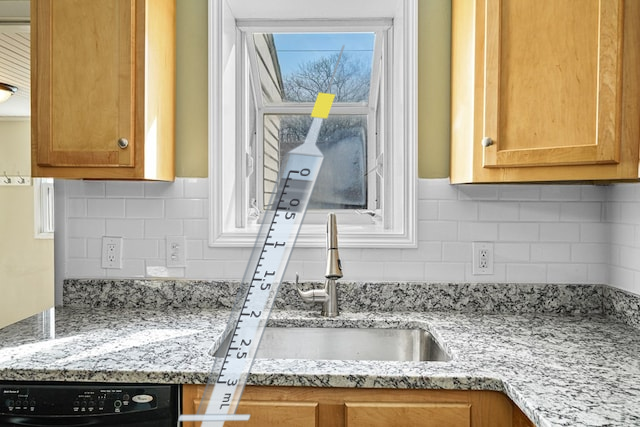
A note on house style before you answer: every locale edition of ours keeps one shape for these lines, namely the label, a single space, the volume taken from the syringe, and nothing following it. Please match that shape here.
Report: 0.1 mL
